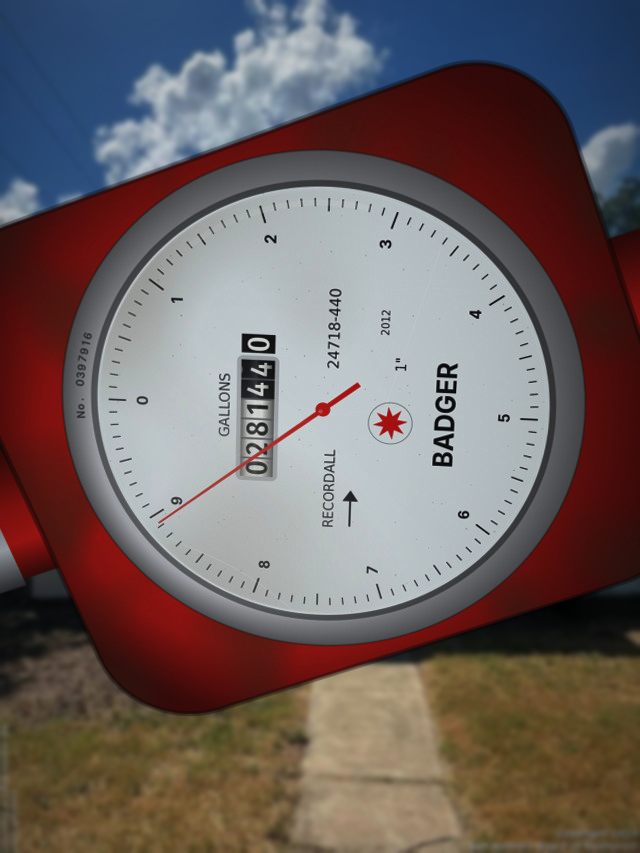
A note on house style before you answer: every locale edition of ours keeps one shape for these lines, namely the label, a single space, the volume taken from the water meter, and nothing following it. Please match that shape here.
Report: 281438.9 gal
